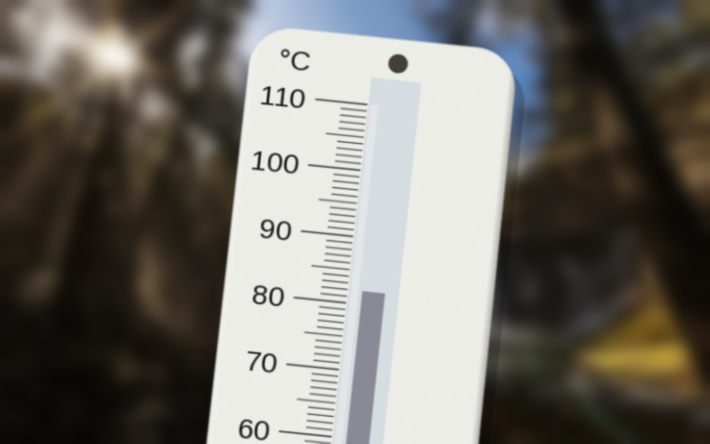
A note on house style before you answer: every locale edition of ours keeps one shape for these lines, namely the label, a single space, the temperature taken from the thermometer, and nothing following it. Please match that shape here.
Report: 82 °C
